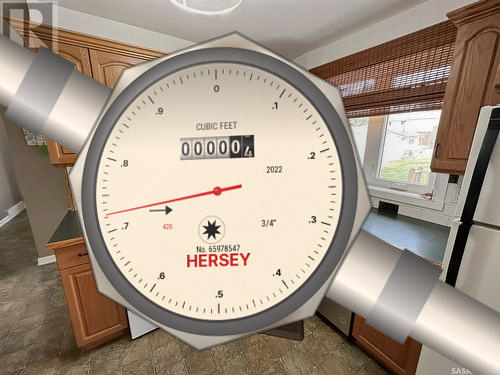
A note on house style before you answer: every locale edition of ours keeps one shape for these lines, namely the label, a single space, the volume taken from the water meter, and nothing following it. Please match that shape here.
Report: 3.72 ft³
